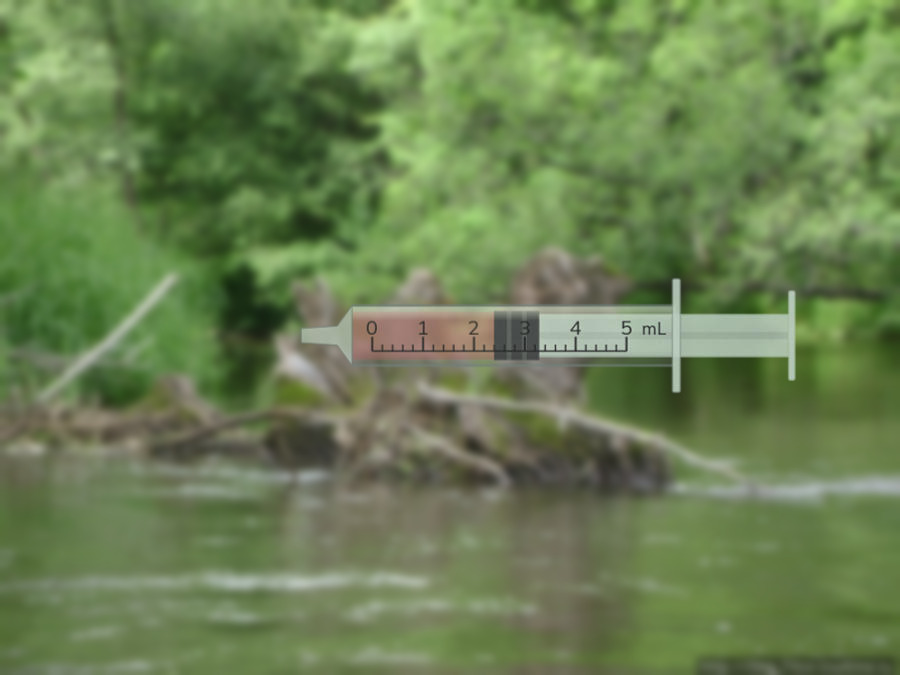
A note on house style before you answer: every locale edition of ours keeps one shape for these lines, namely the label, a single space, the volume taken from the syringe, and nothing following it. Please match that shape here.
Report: 2.4 mL
